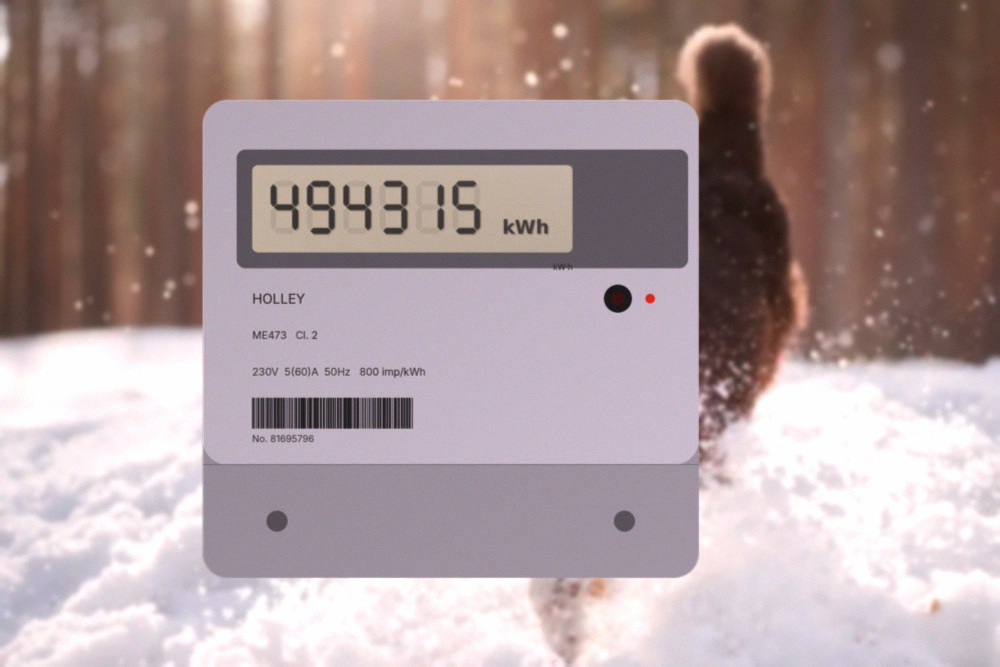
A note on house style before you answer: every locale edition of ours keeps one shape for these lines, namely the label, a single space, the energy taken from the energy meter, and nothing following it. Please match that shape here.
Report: 494315 kWh
